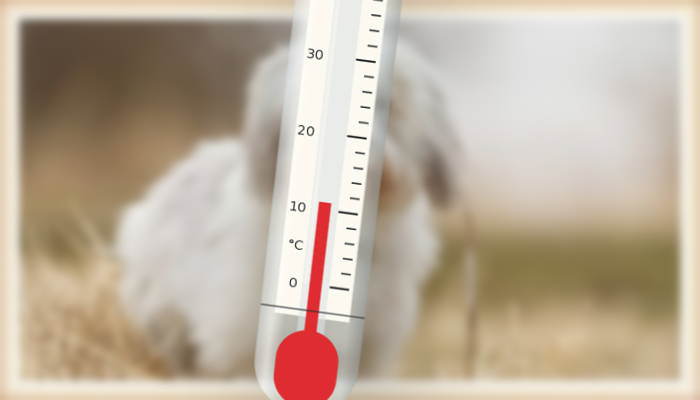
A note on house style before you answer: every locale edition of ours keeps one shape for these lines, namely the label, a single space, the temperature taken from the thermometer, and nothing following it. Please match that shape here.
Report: 11 °C
